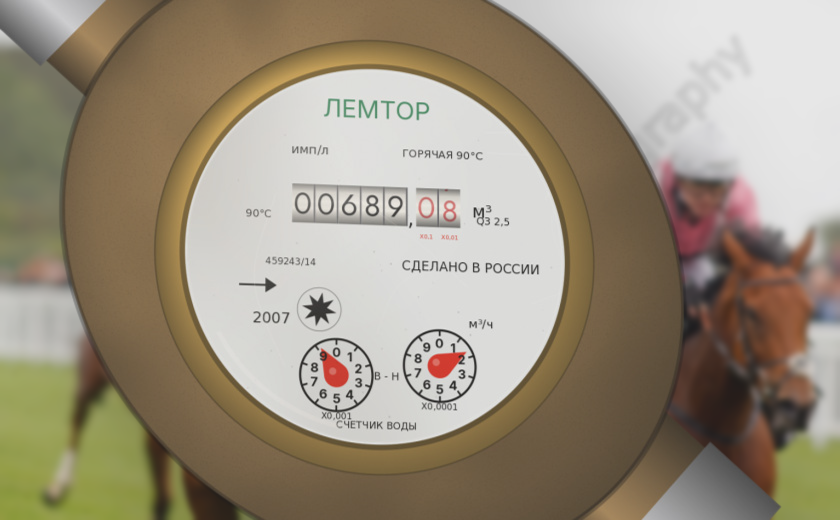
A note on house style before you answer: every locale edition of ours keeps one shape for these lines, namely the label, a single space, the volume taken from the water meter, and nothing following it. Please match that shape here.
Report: 689.0791 m³
